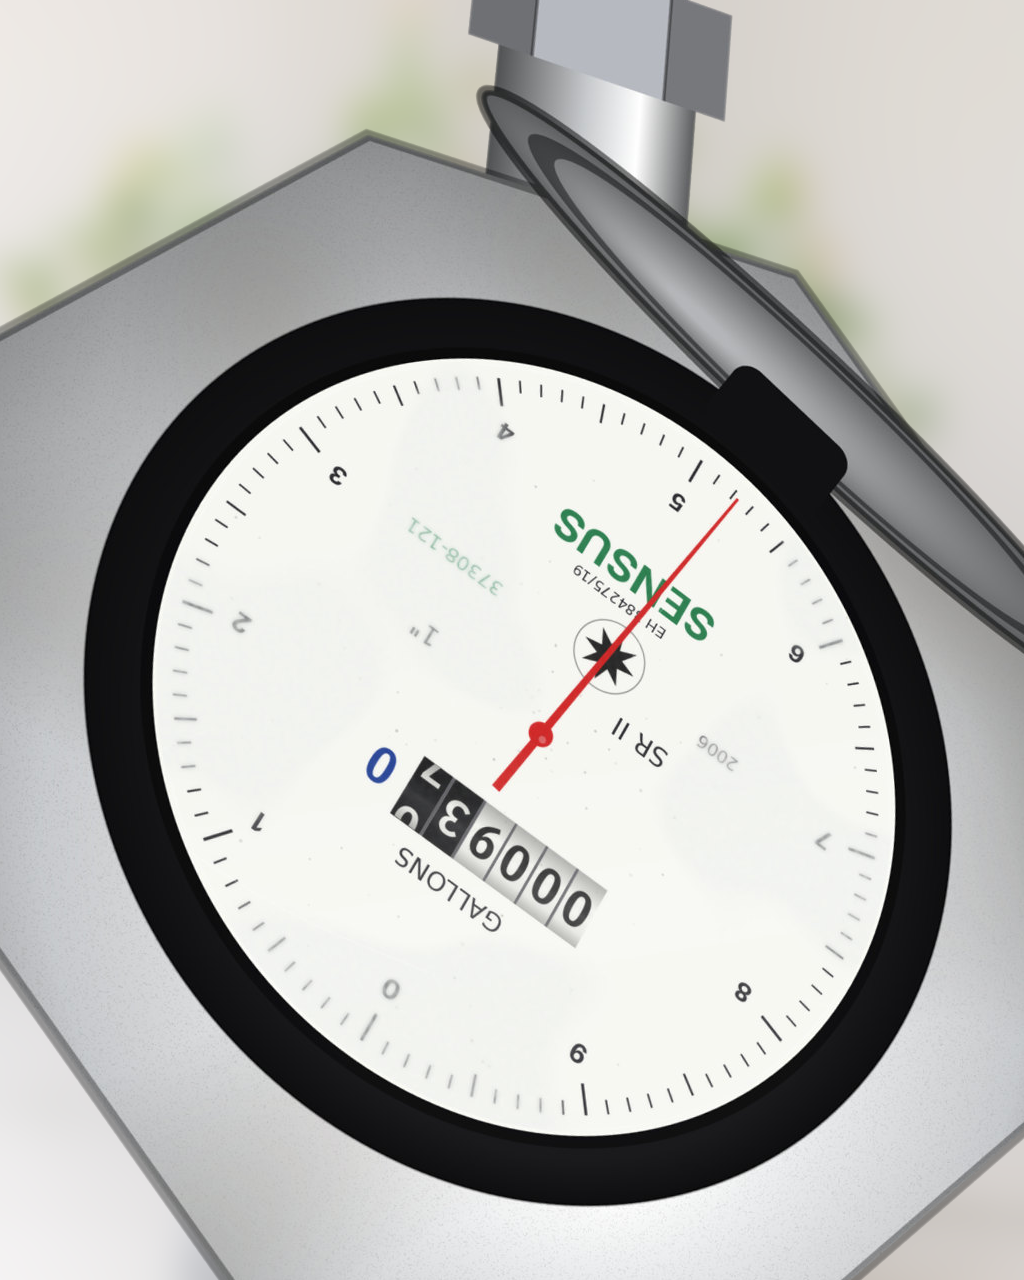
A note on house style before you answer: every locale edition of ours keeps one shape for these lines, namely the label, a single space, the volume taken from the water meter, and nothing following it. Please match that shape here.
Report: 9365.2 gal
